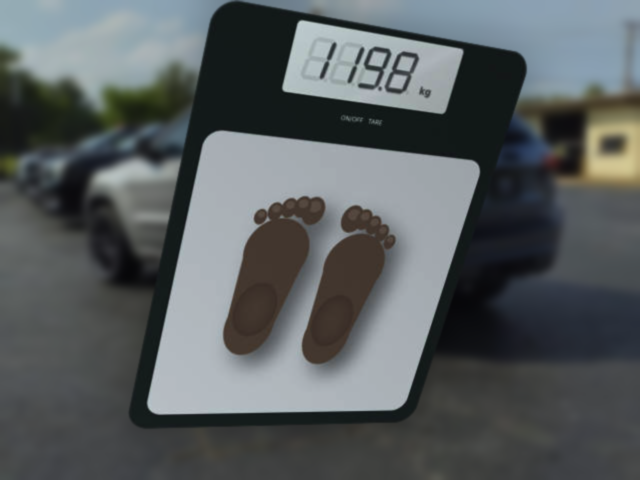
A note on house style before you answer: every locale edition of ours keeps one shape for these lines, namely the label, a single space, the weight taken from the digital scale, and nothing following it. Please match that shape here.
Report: 119.8 kg
